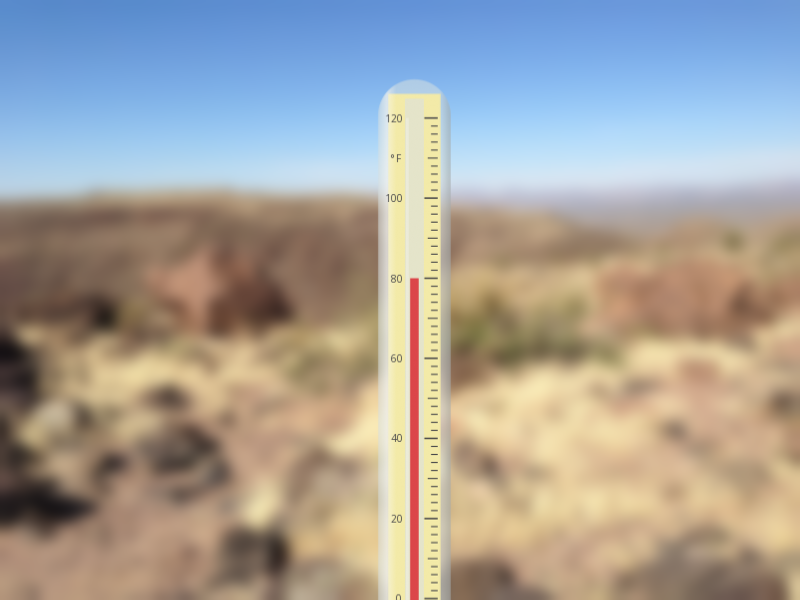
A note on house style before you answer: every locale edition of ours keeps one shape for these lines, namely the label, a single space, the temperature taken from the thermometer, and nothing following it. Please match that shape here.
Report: 80 °F
